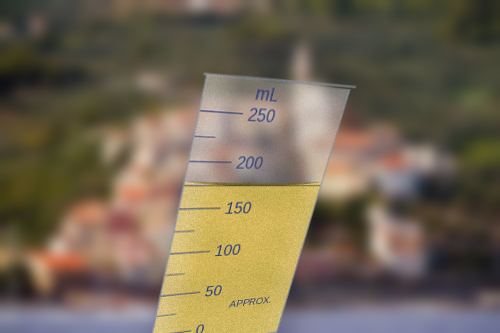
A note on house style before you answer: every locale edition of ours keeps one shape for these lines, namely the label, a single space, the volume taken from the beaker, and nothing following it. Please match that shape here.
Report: 175 mL
